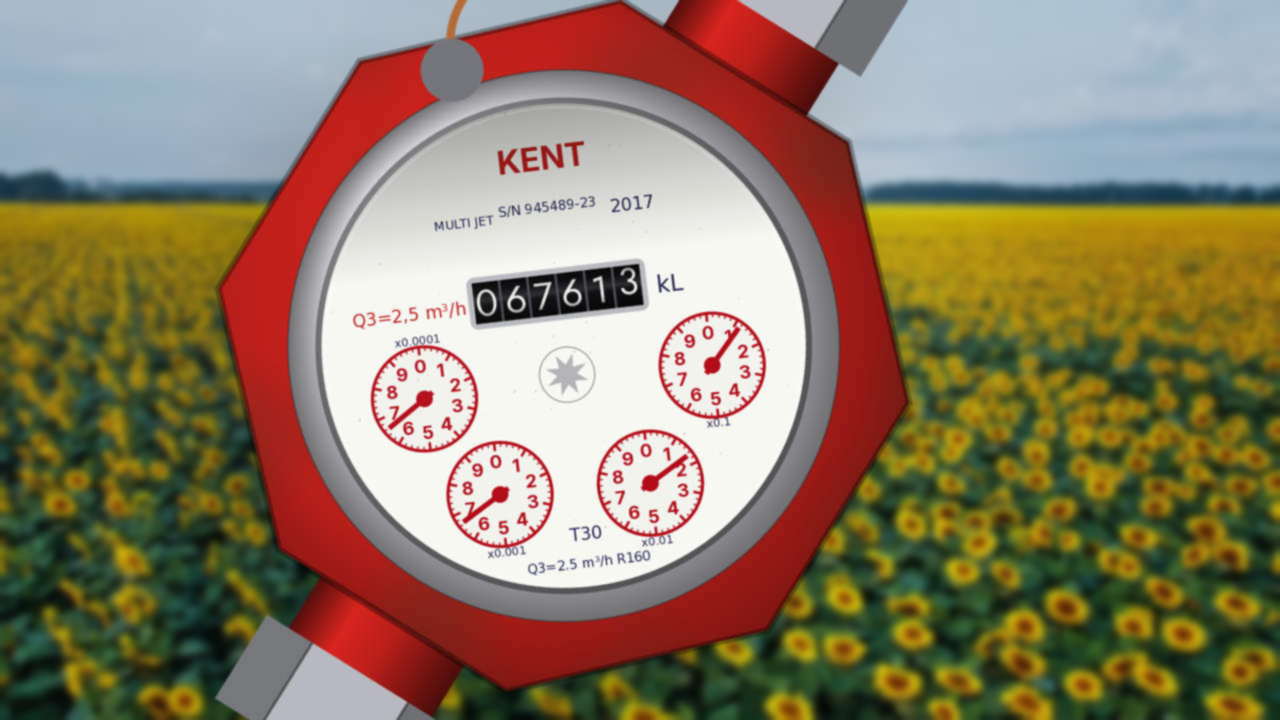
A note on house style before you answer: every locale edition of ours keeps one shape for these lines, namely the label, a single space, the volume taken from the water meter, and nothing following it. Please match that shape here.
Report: 67613.1166 kL
